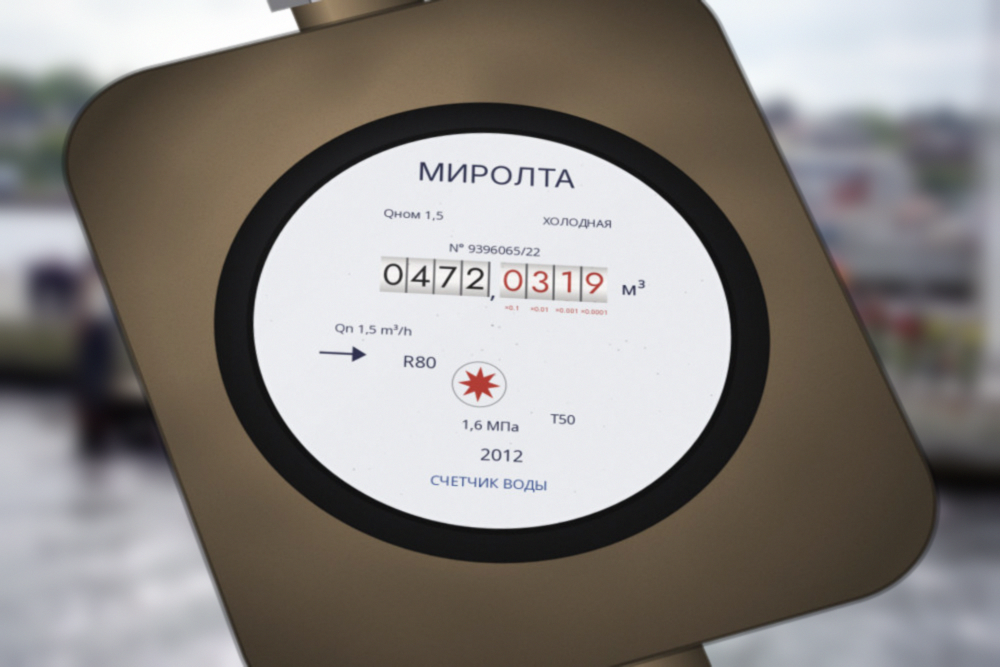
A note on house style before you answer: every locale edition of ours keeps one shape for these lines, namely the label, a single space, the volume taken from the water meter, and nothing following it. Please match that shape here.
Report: 472.0319 m³
